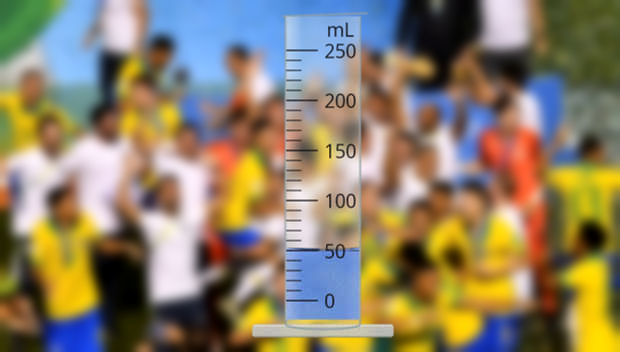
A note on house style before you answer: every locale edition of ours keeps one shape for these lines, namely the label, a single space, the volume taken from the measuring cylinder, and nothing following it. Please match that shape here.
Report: 50 mL
